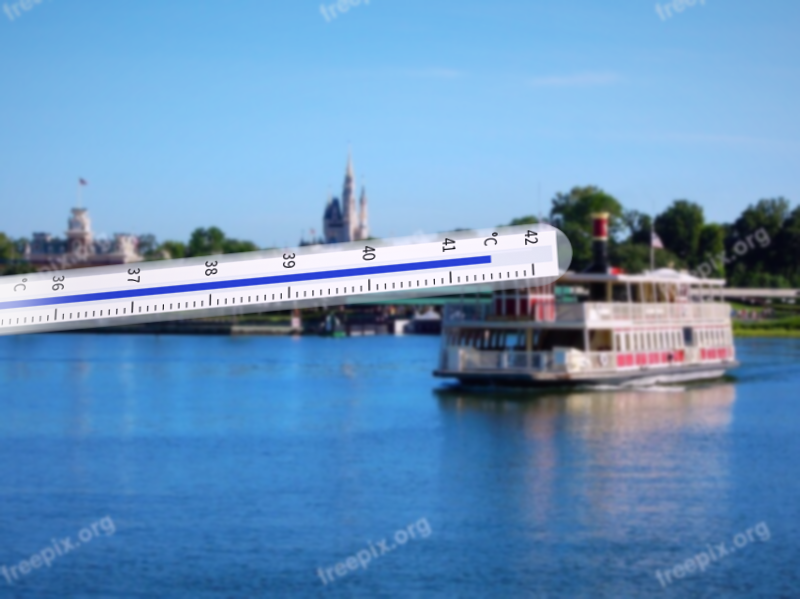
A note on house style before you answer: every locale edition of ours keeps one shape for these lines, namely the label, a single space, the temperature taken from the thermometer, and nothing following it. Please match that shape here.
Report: 41.5 °C
